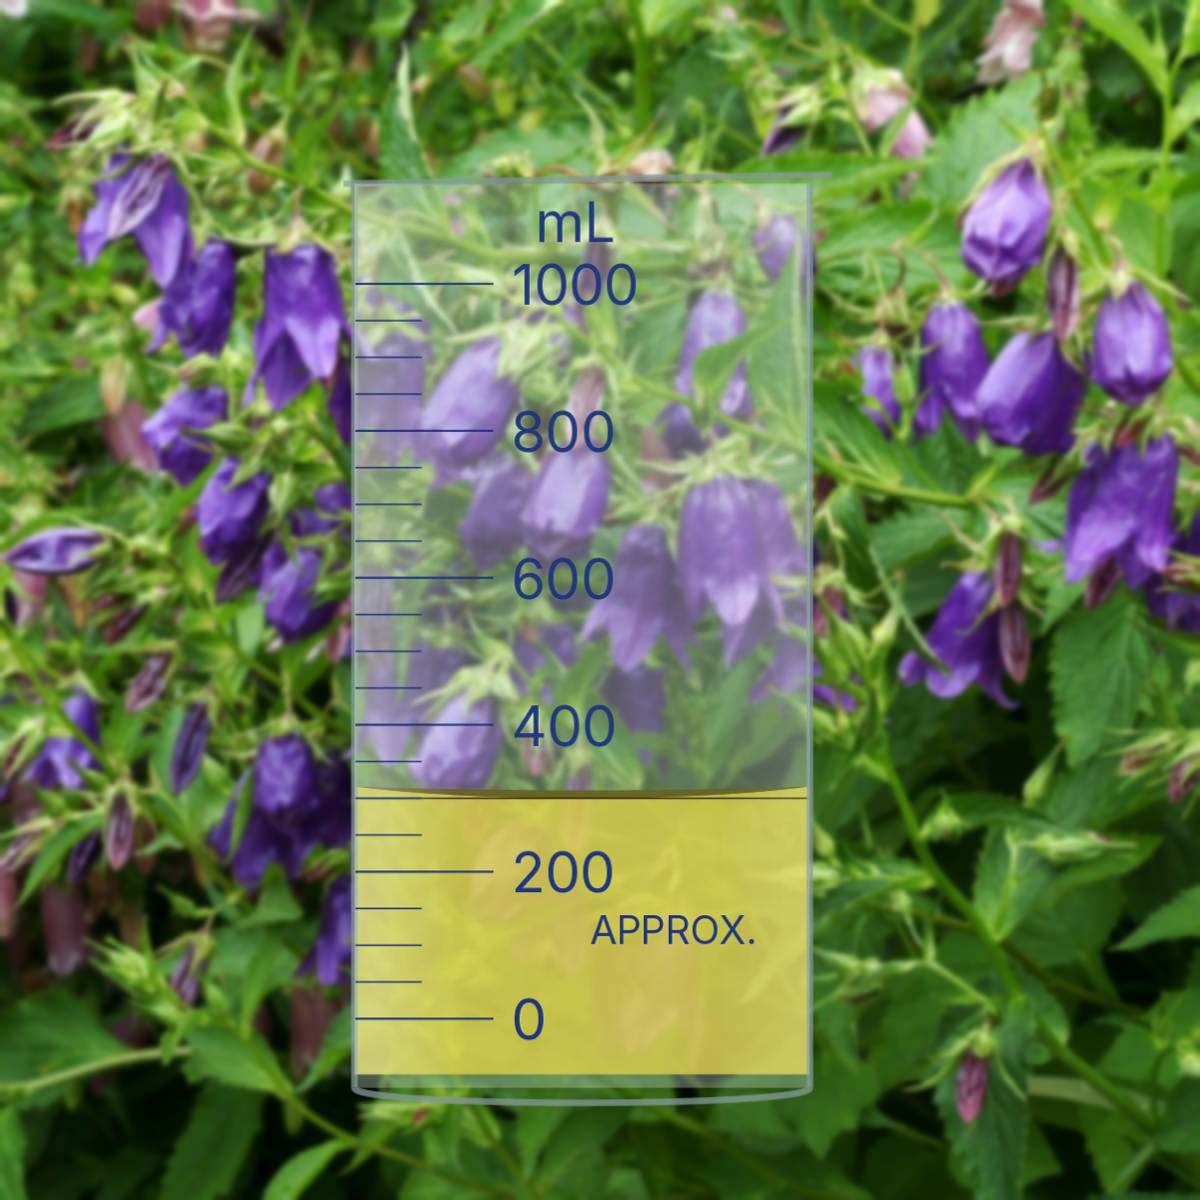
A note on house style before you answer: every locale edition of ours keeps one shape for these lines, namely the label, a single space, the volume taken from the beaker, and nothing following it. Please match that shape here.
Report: 300 mL
